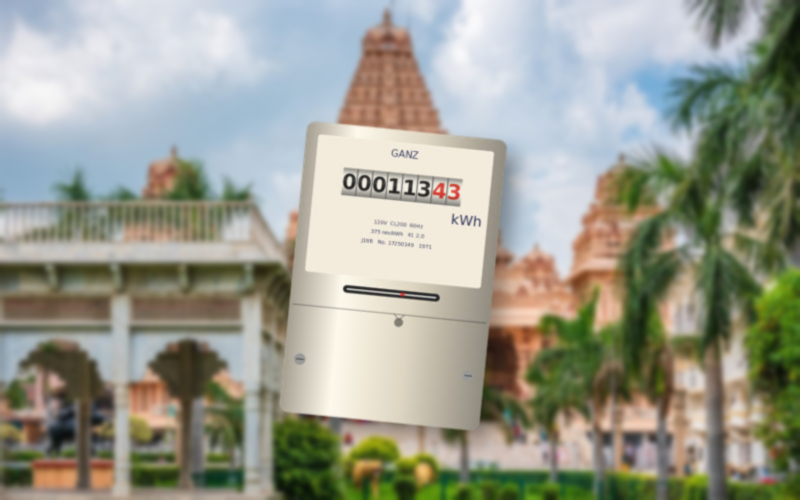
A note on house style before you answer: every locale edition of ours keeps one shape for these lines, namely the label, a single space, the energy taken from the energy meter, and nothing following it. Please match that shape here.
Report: 113.43 kWh
